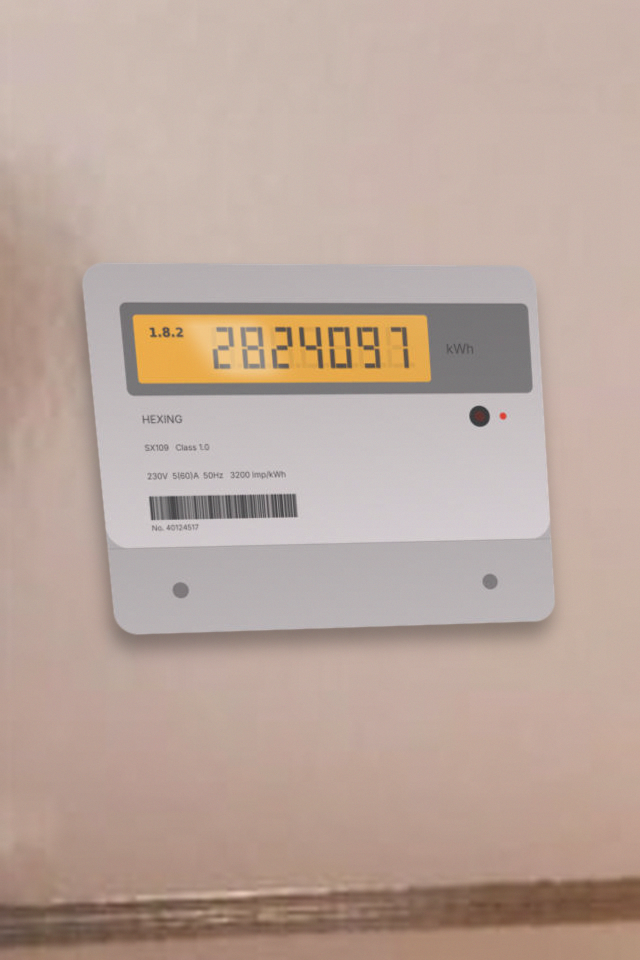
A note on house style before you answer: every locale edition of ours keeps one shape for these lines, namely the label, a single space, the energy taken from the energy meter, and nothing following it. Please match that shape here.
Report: 2824097 kWh
